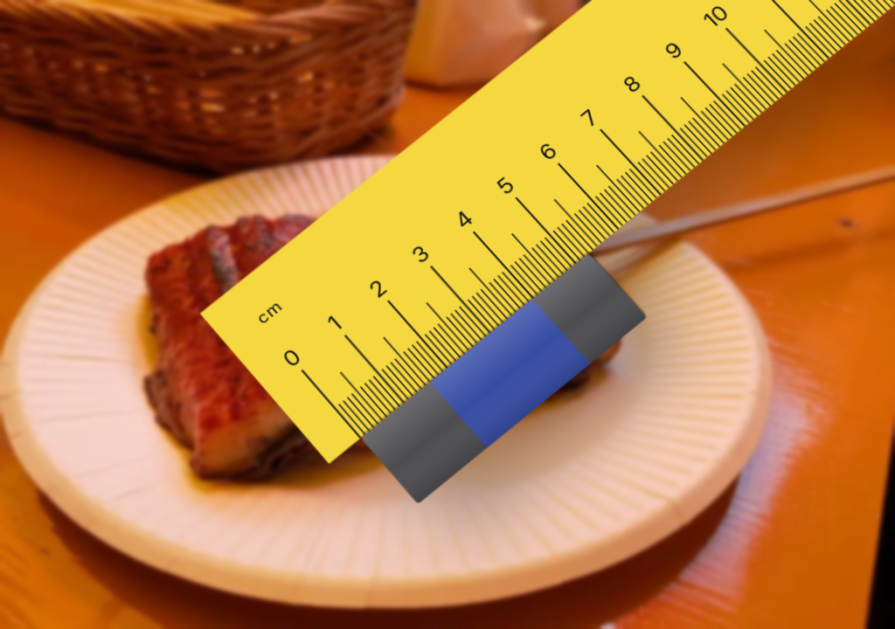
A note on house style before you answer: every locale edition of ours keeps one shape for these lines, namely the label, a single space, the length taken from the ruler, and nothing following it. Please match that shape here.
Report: 5.3 cm
